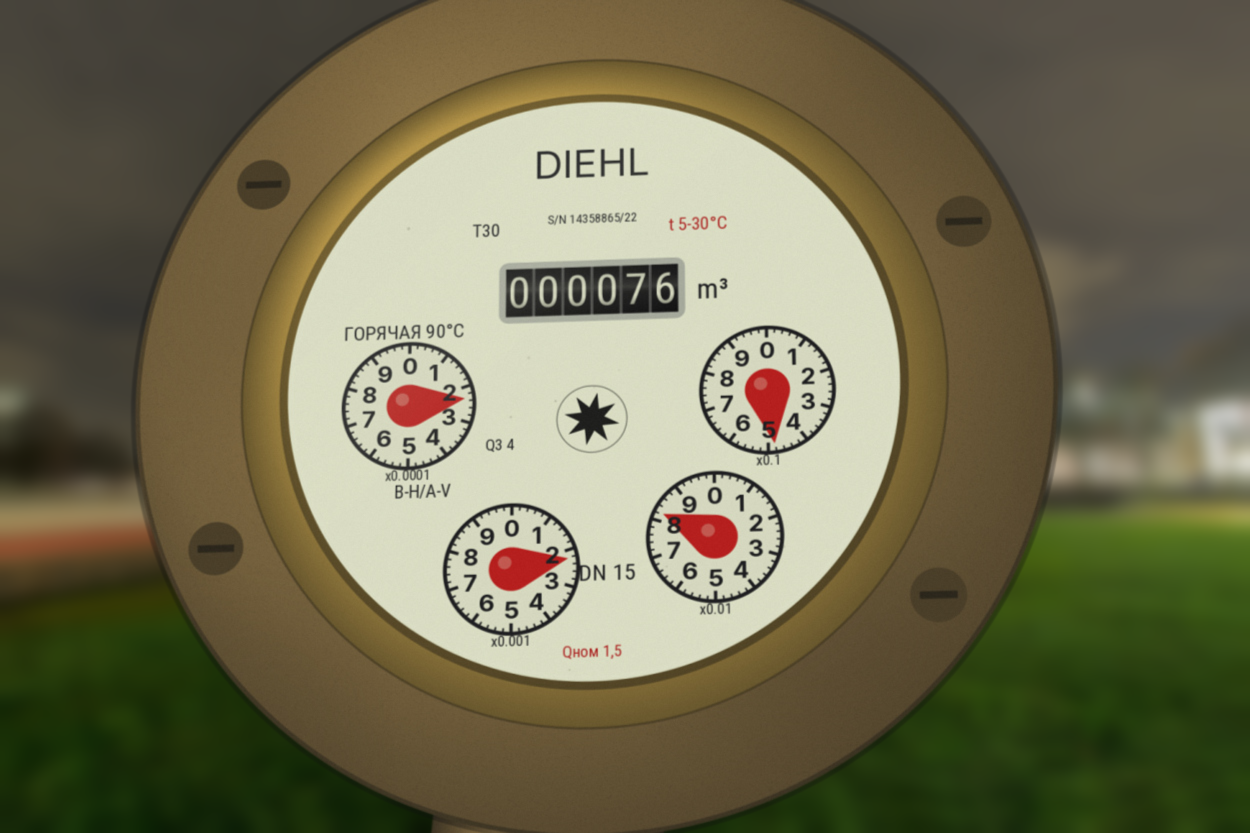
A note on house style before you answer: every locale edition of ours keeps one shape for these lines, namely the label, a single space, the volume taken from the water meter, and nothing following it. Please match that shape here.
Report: 76.4822 m³
